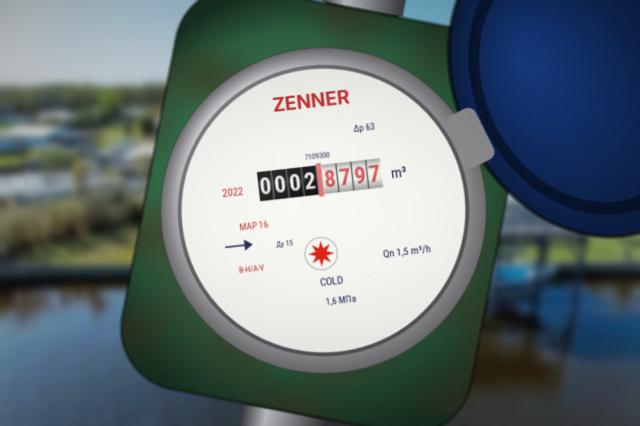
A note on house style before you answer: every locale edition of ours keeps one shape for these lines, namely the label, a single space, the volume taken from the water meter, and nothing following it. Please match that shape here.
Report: 2.8797 m³
